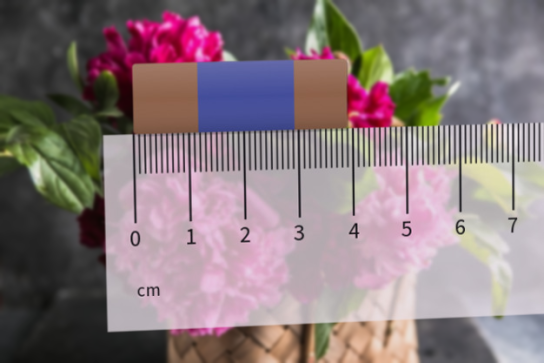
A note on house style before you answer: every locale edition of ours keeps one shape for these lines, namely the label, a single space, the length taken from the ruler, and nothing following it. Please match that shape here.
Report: 3.9 cm
